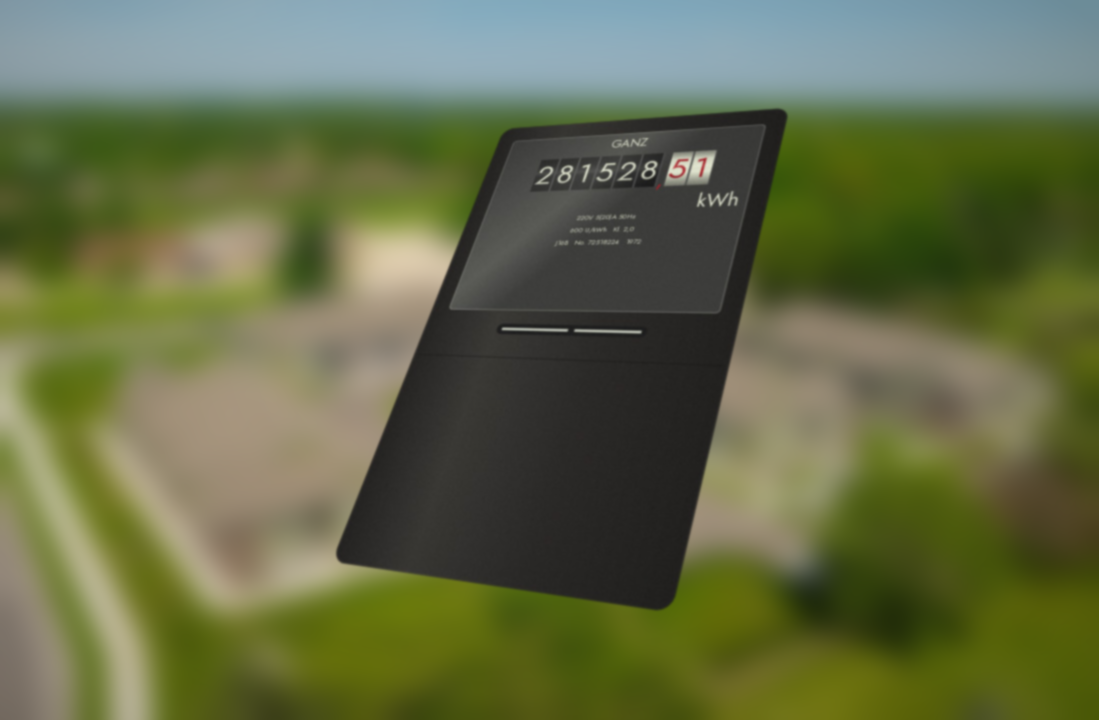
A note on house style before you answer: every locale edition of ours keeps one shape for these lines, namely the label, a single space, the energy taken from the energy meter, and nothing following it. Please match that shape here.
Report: 281528.51 kWh
